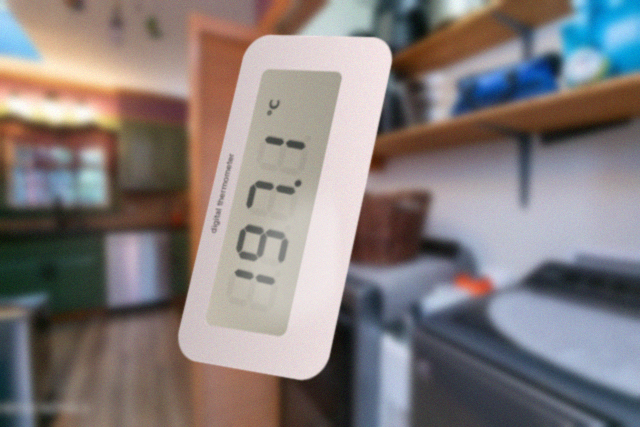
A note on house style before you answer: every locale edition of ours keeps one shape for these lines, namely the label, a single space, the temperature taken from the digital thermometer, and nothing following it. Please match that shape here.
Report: 197.1 °C
